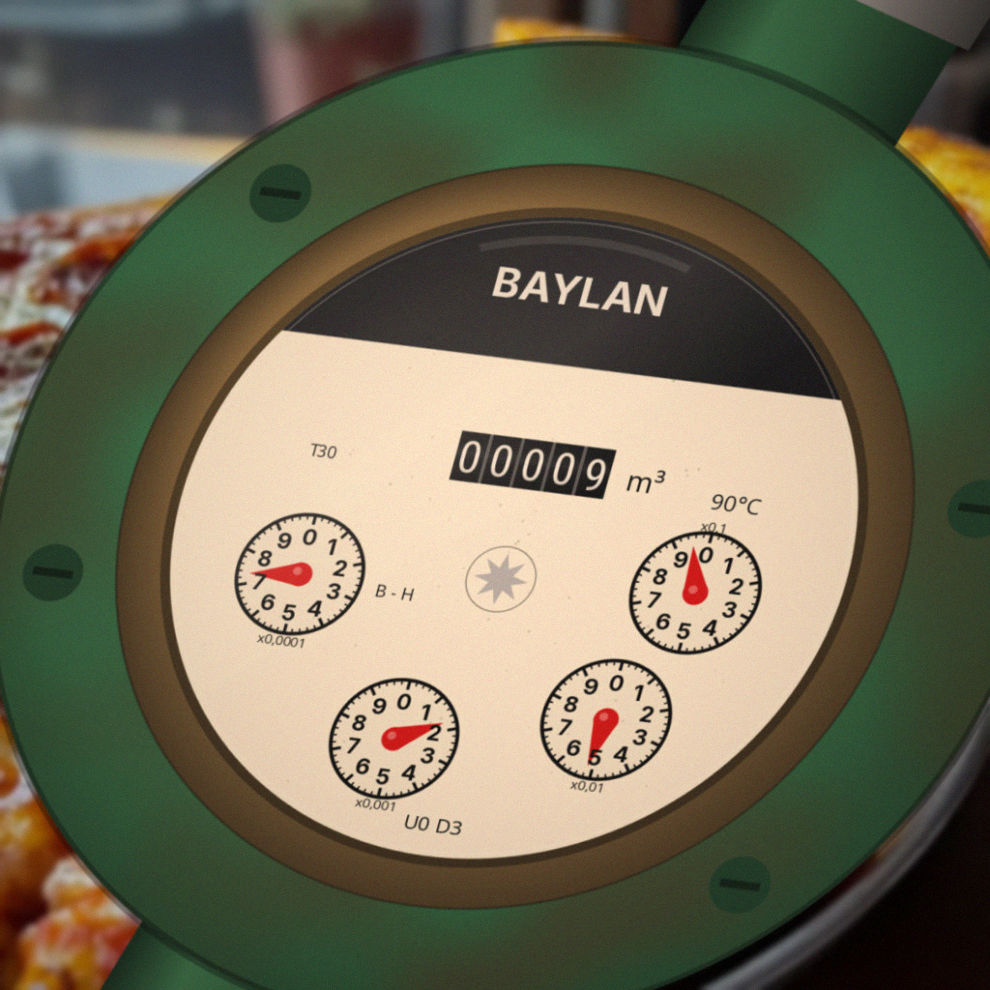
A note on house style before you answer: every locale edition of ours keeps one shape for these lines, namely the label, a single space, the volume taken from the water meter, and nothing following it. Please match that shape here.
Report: 8.9517 m³
